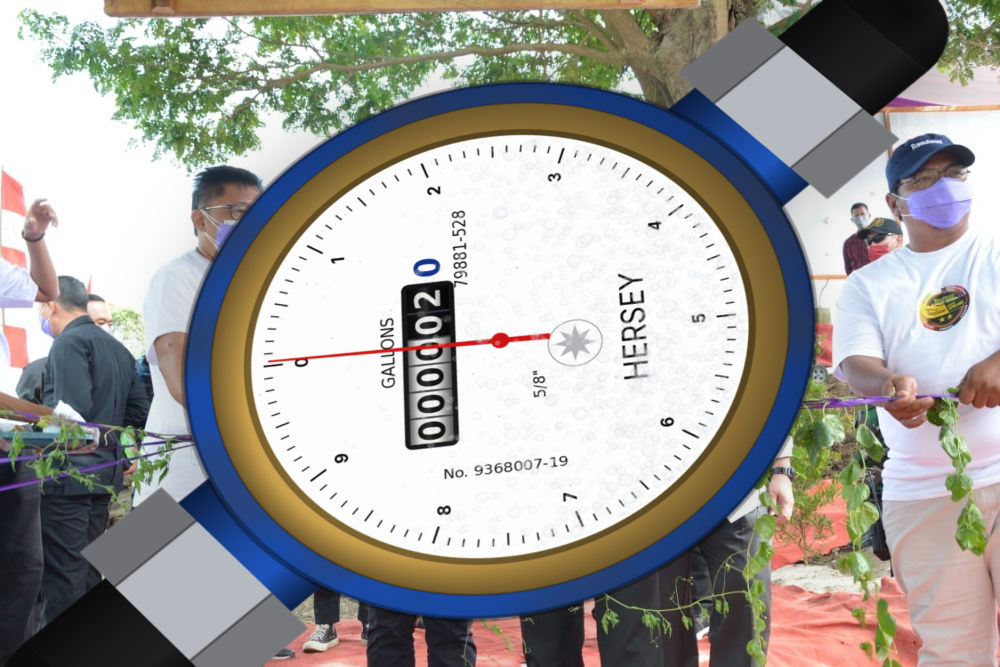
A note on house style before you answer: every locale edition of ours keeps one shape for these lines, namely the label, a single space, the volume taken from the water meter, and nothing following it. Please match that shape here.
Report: 20.0 gal
